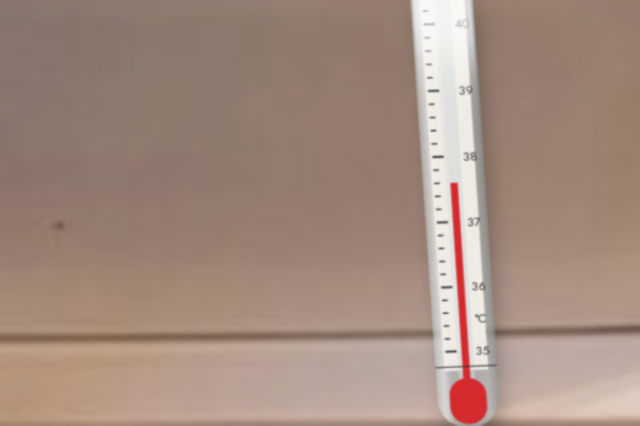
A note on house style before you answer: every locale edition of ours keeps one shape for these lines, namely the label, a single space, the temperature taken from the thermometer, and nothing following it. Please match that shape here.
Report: 37.6 °C
